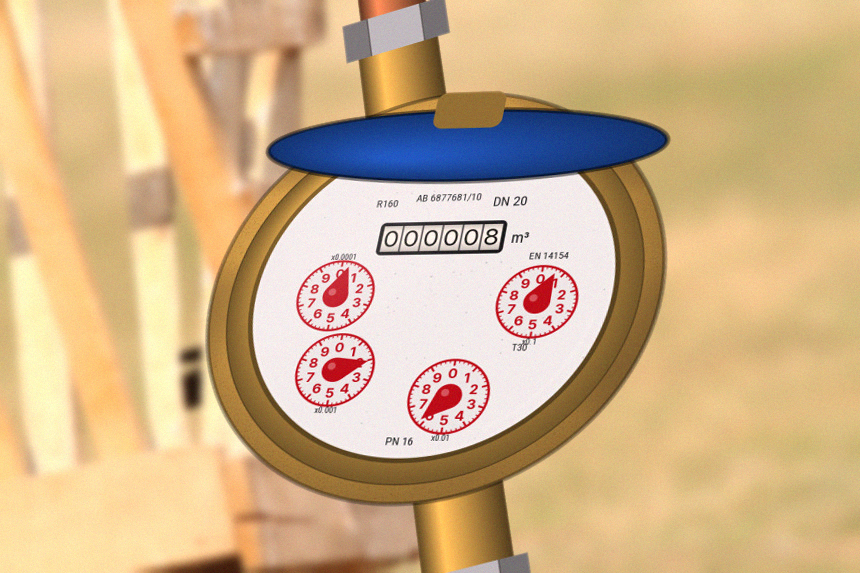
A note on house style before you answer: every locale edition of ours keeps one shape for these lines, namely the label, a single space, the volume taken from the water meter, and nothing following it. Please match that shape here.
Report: 8.0620 m³
